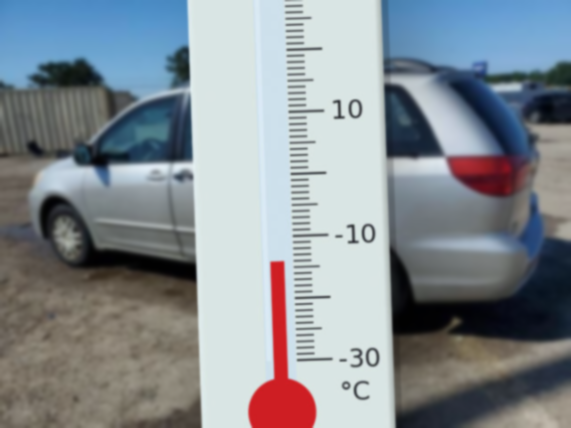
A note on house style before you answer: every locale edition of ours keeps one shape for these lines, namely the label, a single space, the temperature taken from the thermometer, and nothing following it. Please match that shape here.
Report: -14 °C
